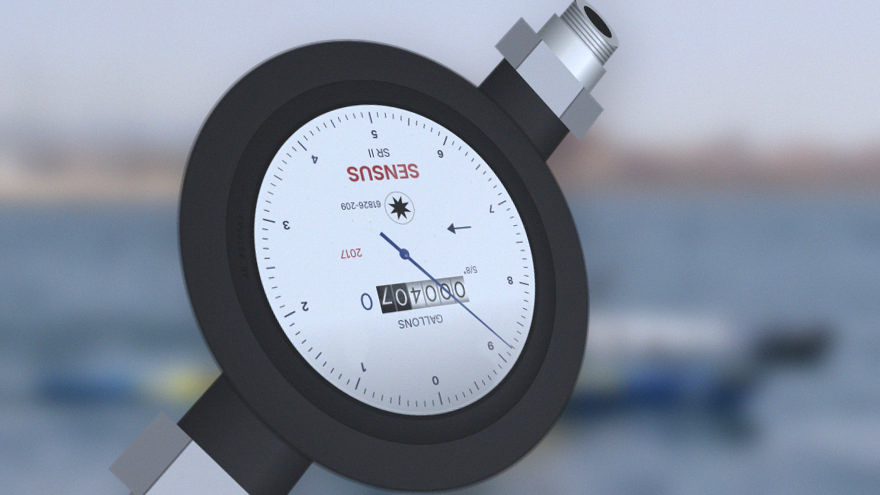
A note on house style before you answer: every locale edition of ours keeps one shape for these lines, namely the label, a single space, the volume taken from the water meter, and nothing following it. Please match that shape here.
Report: 4068.8 gal
